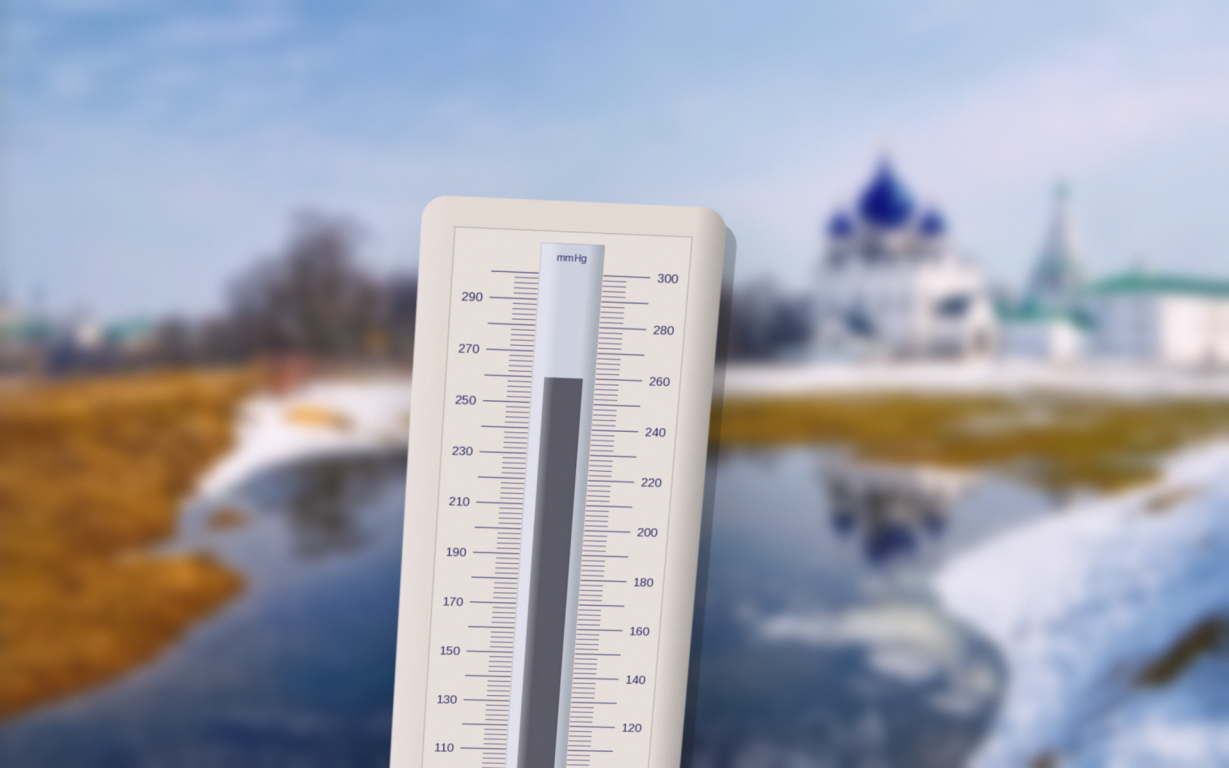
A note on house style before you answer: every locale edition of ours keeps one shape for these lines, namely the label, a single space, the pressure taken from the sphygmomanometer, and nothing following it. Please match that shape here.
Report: 260 mmHg
